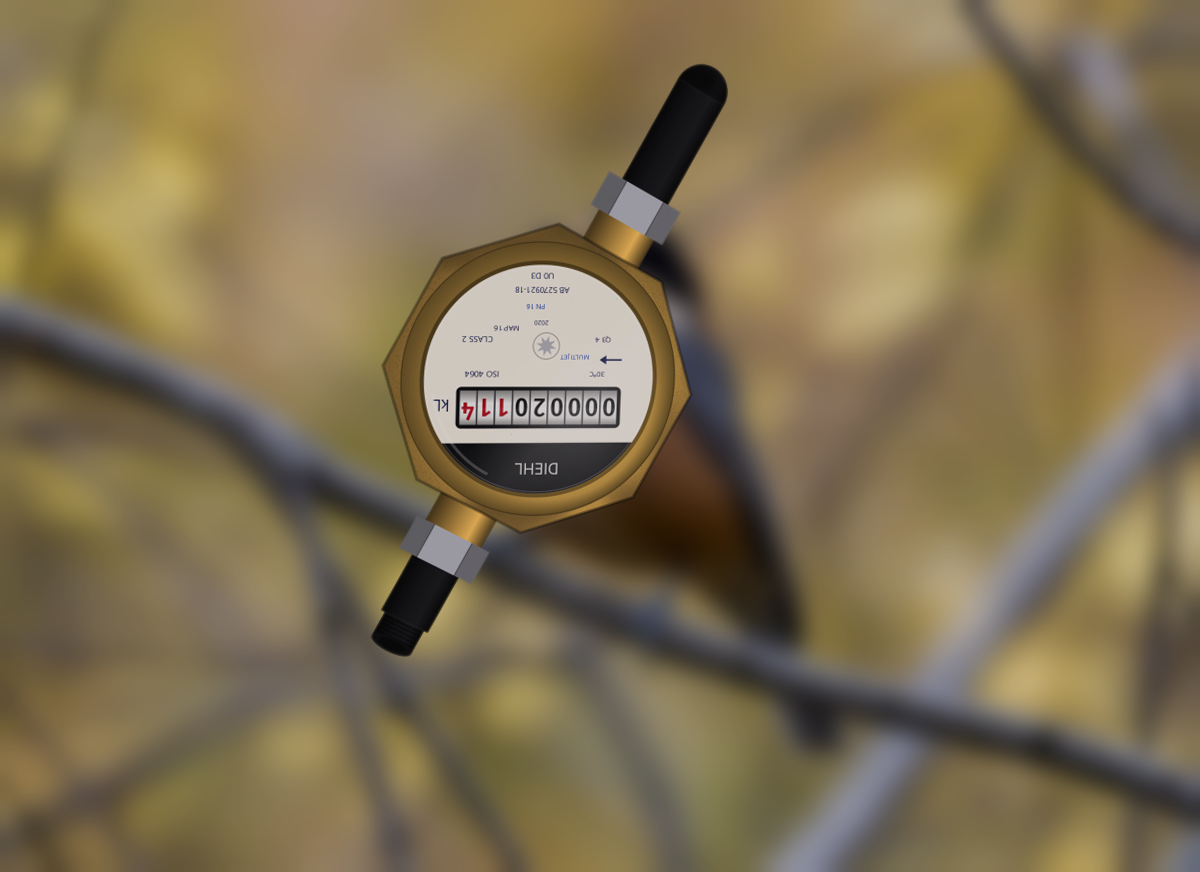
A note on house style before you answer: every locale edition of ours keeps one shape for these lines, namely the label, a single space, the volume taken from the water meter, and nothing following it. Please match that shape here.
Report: 20.114 kL
